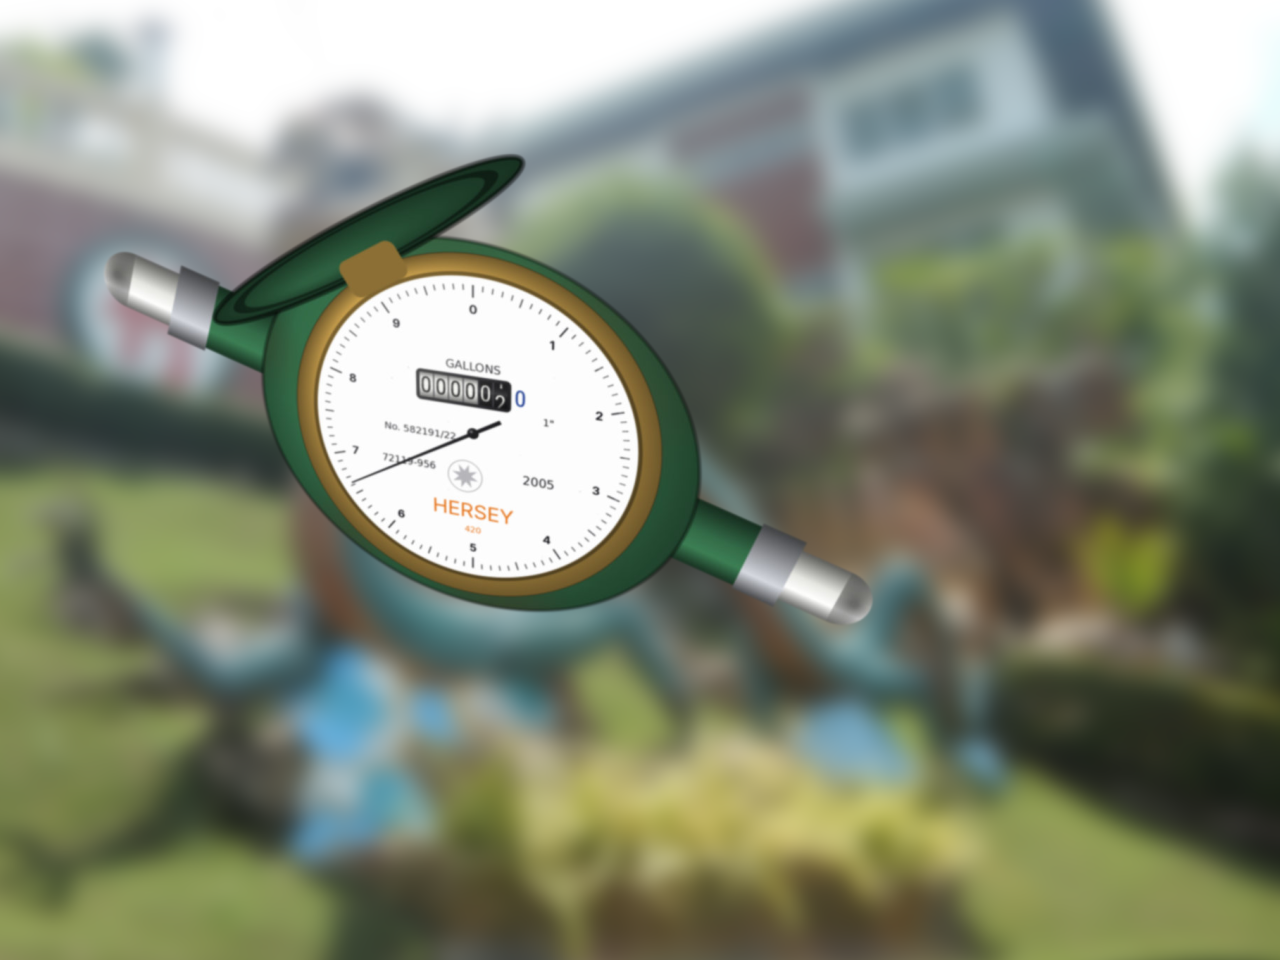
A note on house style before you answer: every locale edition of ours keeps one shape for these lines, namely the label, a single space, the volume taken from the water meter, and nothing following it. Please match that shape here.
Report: 16.6 gal
